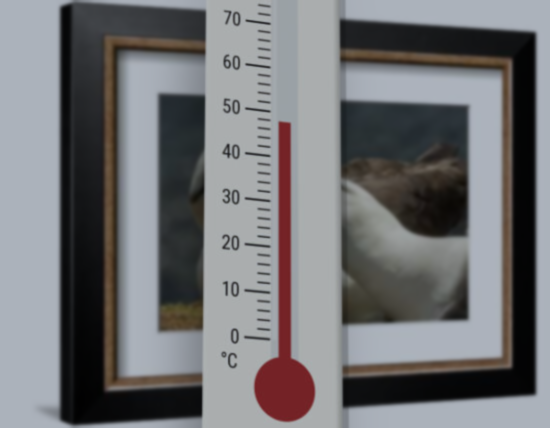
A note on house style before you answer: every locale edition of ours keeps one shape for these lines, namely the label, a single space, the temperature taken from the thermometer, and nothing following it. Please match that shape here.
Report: 48 °C
